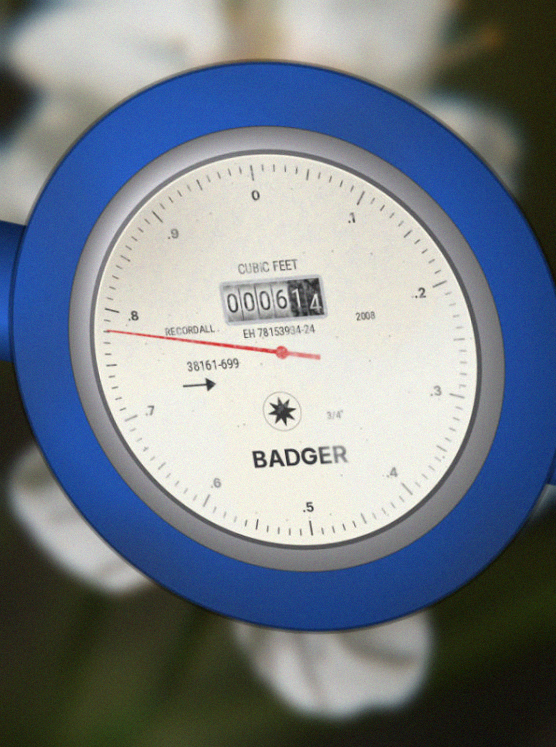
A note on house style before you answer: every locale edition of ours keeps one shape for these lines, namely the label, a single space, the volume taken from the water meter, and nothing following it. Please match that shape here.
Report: 613.78 ft³
